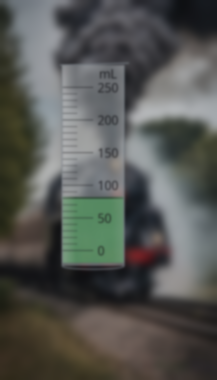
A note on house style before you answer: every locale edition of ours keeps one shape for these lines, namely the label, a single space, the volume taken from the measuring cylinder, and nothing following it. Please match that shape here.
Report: 80 mL
